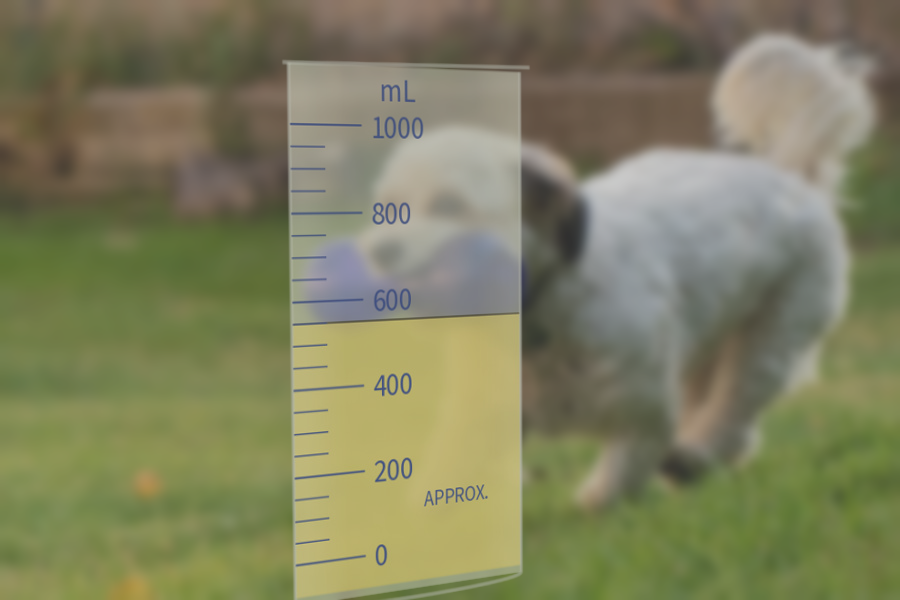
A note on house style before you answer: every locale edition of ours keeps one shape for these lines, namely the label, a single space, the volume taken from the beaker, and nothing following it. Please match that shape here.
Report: 550 mL
